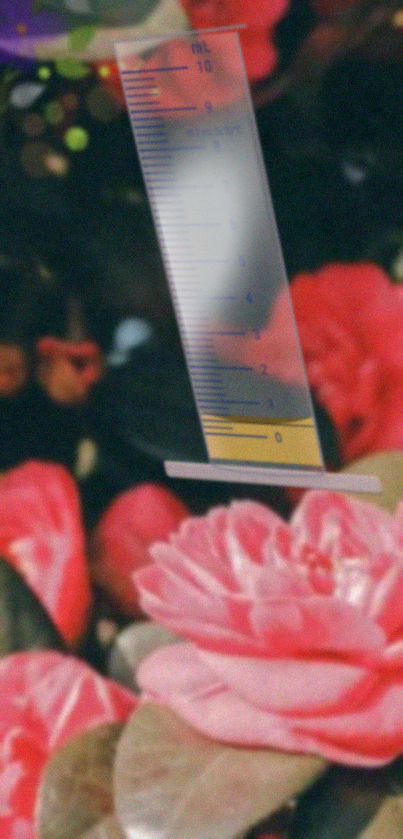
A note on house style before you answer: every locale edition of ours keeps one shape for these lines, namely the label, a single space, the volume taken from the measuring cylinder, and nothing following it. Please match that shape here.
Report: 0.4 mL
